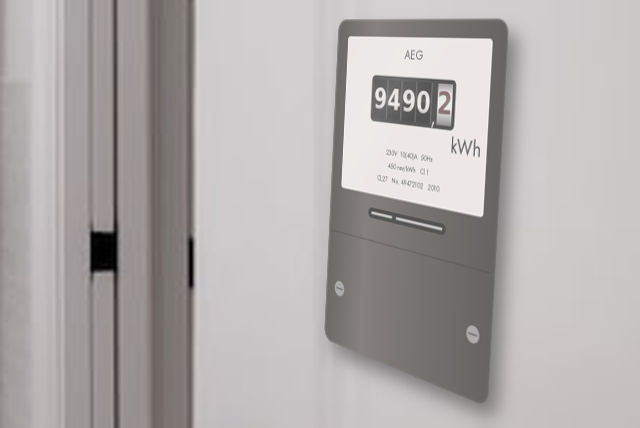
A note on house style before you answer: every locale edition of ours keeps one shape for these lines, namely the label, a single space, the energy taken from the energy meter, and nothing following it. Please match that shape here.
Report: 9490.2 kWh
